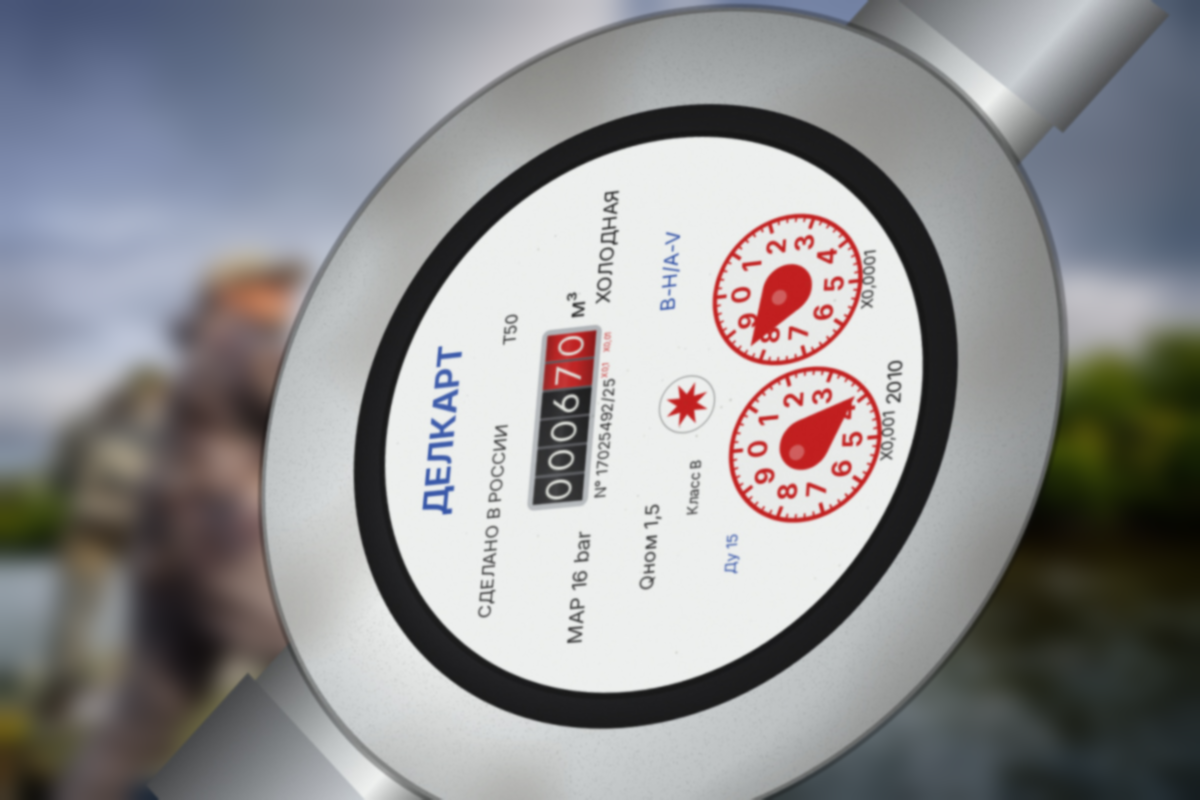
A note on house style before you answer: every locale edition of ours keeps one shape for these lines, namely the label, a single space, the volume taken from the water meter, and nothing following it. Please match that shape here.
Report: 6.7038 m³
